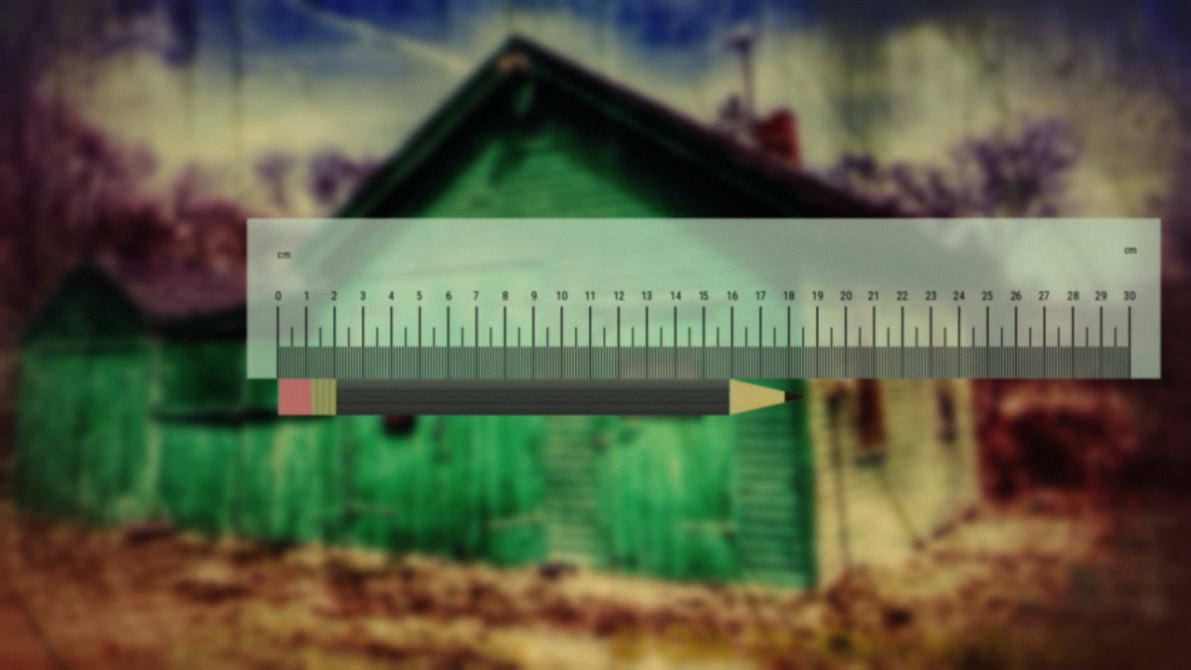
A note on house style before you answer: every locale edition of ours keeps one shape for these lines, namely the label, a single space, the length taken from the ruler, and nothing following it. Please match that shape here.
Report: 18.5 cm
